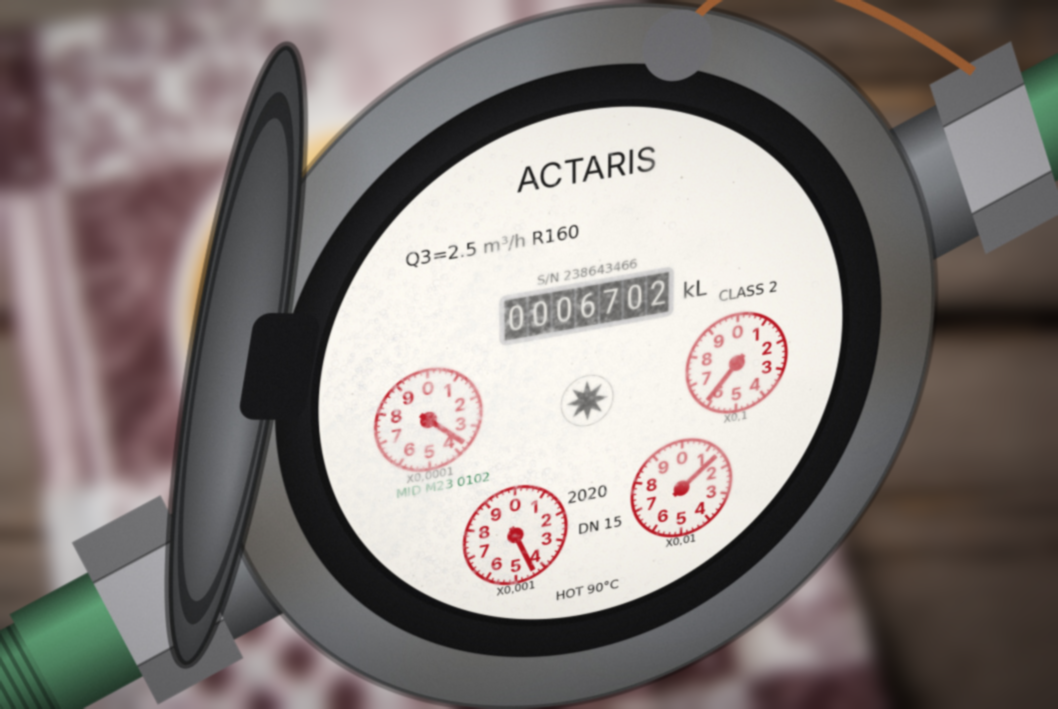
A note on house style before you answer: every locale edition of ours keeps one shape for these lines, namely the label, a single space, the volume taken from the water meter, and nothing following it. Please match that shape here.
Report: 6702.6143 kL
